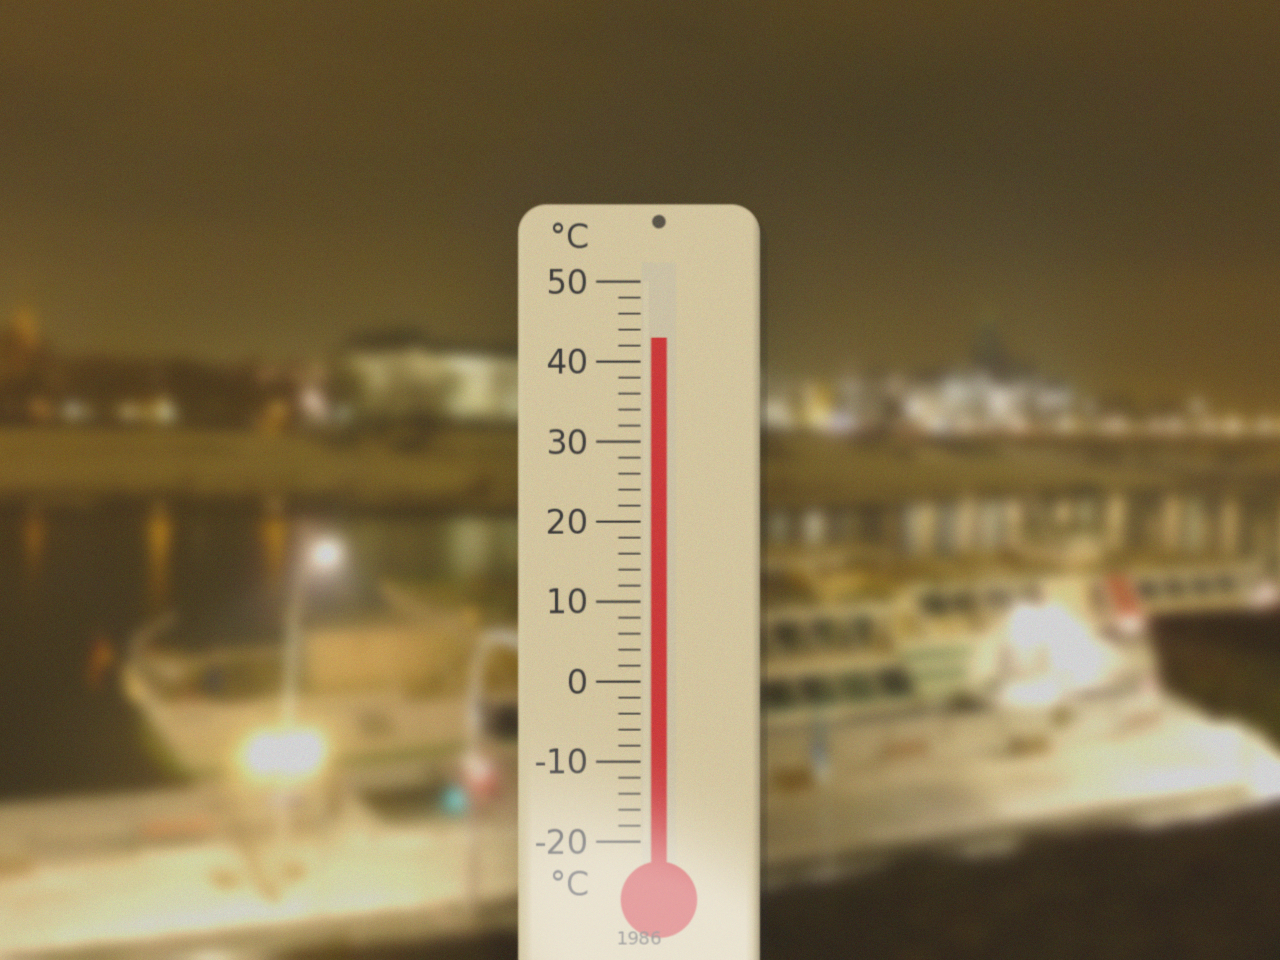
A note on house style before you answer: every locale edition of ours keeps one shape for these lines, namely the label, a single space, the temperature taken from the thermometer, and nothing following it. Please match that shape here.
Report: 43 °C
